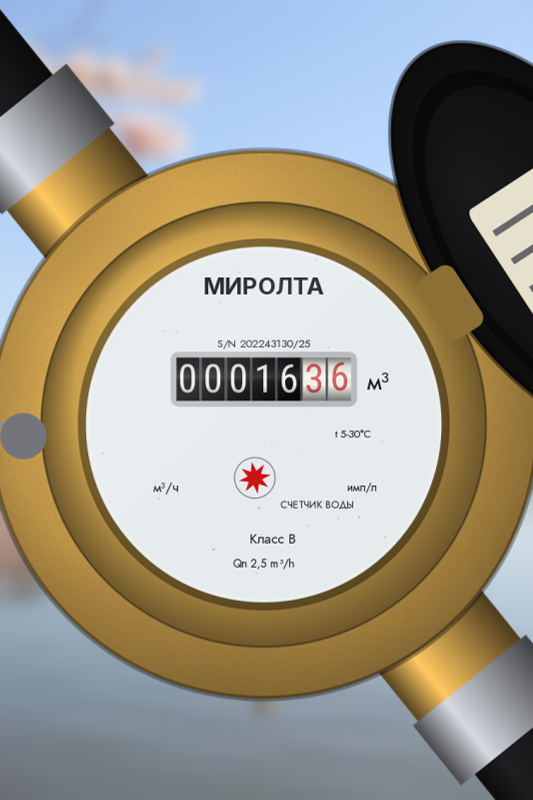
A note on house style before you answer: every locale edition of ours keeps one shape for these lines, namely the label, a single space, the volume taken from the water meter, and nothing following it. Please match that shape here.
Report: 16.36 m³
